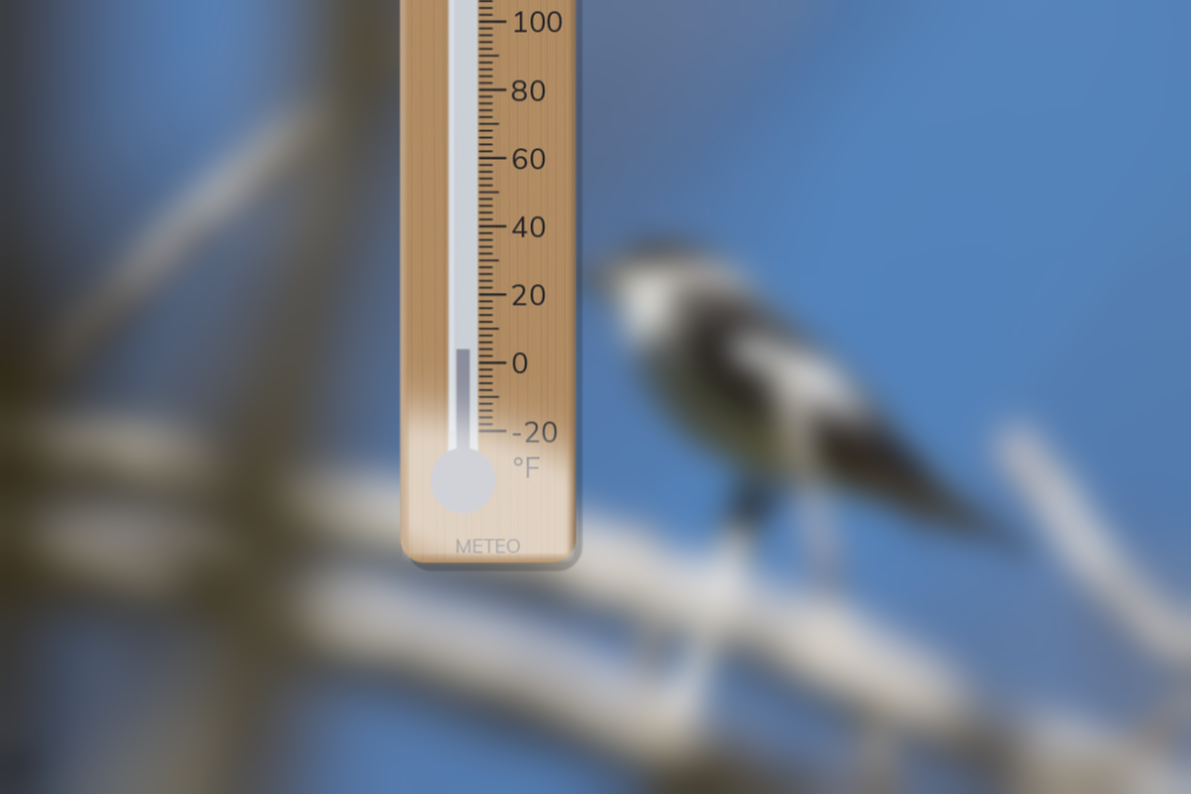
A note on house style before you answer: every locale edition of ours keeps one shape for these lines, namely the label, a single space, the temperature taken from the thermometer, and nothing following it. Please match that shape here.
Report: 4 °F
